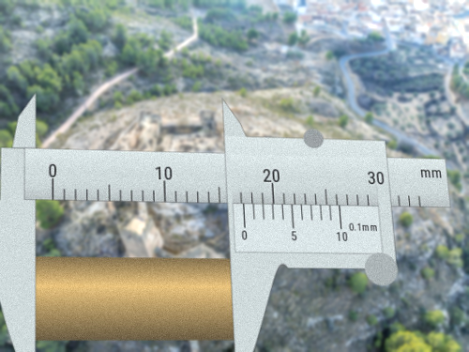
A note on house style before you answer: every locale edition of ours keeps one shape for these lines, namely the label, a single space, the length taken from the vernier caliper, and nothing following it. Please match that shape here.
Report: 17.2 mm
